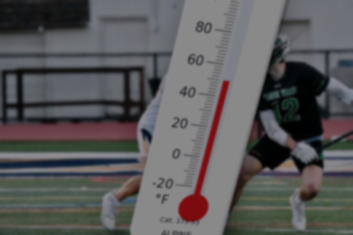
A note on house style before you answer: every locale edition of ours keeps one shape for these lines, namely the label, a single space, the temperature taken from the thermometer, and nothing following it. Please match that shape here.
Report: 50 °F
